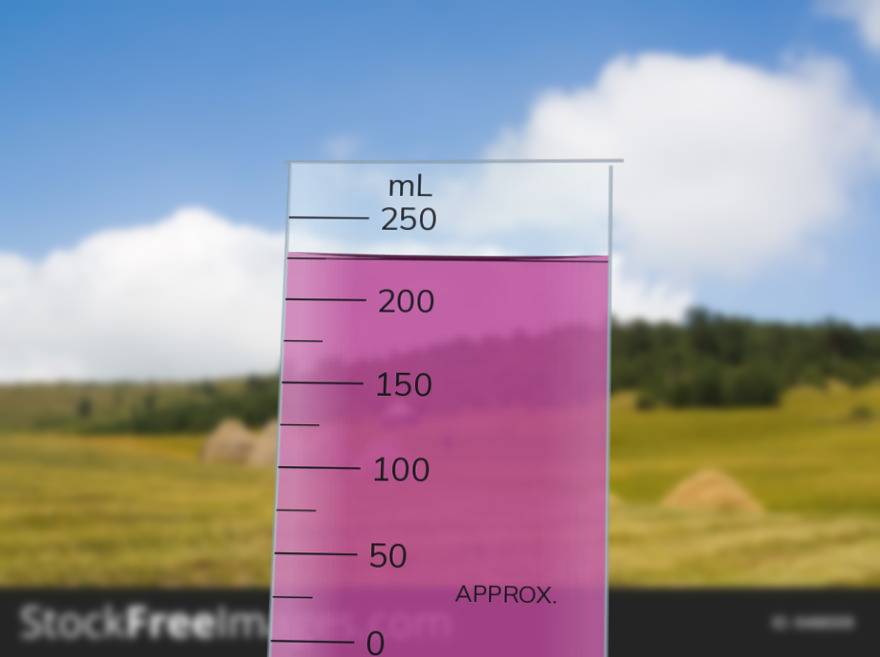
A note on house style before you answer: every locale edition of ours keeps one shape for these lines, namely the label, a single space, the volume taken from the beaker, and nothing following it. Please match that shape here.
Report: 225 mL
